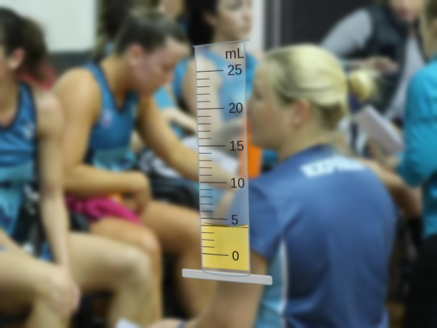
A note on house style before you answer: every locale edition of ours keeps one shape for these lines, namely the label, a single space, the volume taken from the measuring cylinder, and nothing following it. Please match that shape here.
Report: 4 mL
